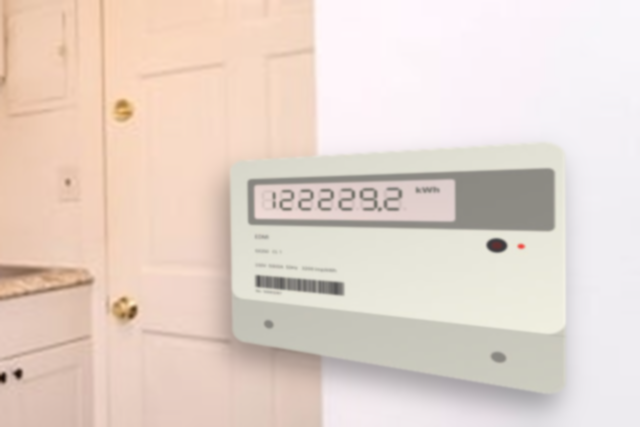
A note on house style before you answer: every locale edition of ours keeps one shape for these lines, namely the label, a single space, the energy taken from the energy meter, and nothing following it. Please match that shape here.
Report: 122229.2 kWh
